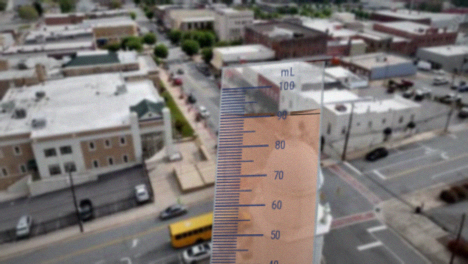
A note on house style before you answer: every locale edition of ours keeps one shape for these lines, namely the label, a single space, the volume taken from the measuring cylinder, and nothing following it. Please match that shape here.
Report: 90 mL
